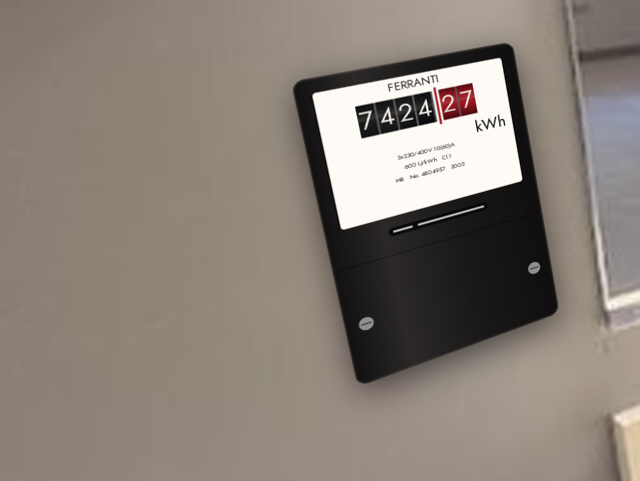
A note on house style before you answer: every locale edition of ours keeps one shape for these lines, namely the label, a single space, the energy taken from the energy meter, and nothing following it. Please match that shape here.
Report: 7424.27 kWh
